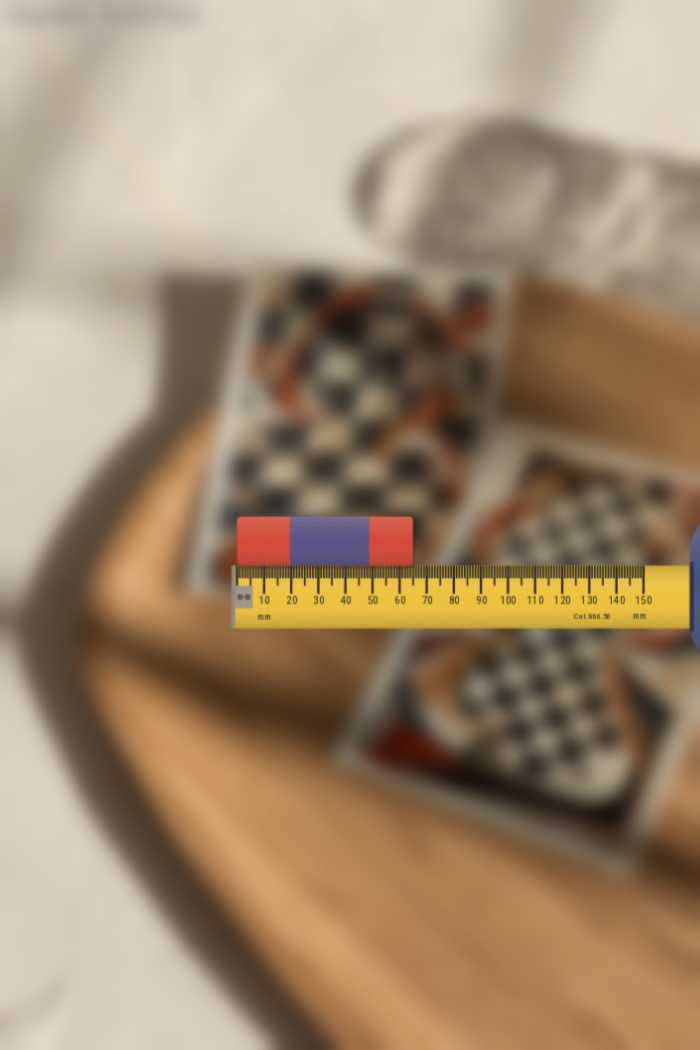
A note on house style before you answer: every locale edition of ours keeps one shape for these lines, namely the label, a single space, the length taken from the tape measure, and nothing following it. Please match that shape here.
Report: 65 mm
